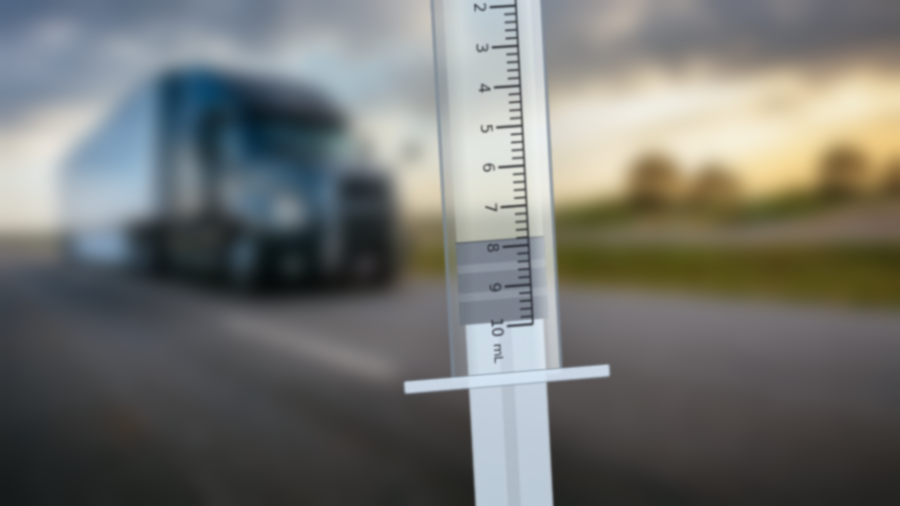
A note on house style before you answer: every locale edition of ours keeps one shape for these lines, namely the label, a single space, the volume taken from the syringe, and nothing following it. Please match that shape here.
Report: 7.8 mL
